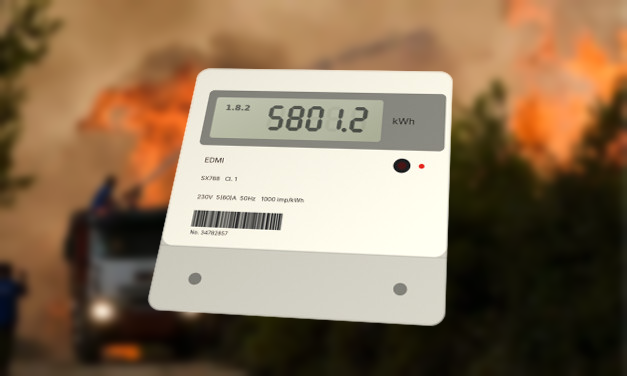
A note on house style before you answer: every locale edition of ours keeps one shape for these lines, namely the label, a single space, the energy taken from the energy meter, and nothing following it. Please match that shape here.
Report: 5801.2 kWh
